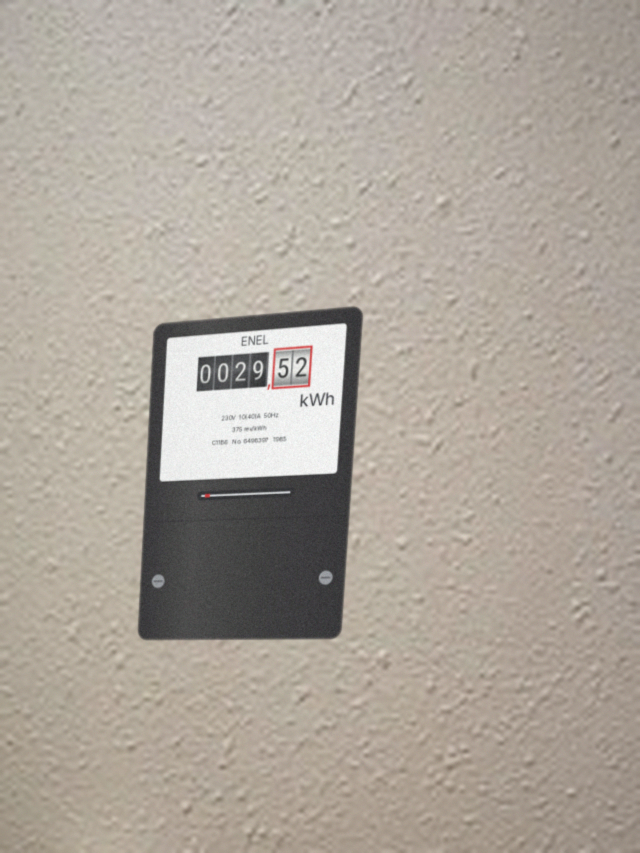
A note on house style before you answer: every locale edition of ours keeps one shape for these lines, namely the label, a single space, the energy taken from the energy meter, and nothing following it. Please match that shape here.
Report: 29.52 kWh
